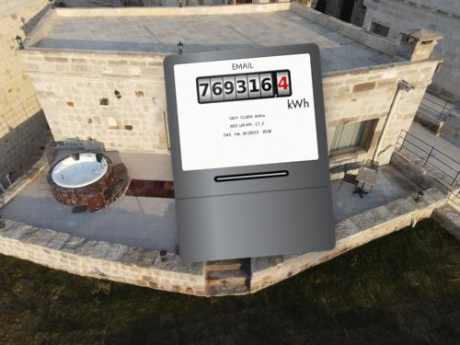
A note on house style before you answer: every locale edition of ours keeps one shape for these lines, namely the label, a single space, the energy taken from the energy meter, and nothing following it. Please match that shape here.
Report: 769316.4 kWh
